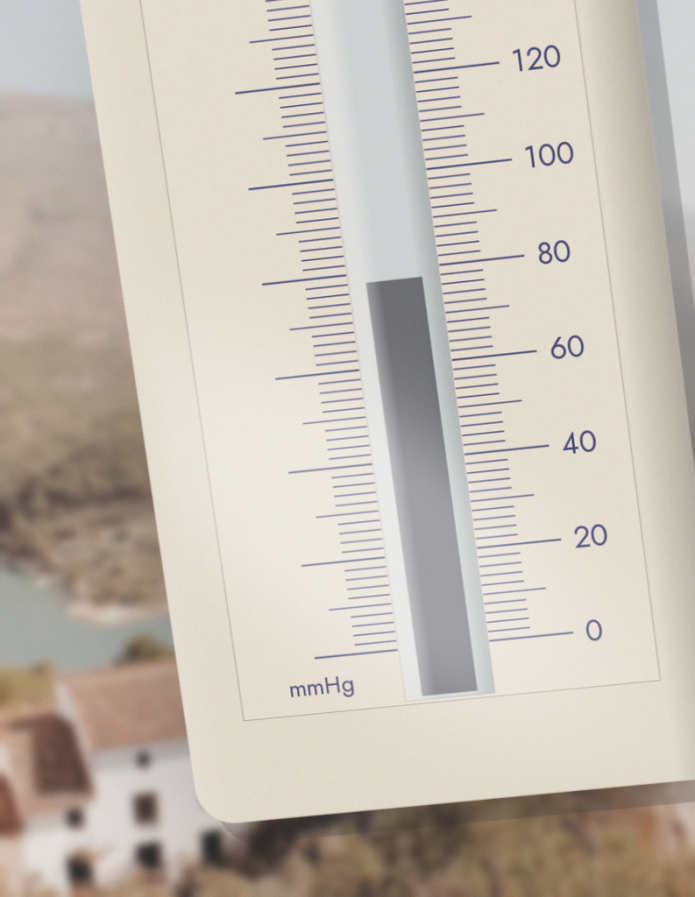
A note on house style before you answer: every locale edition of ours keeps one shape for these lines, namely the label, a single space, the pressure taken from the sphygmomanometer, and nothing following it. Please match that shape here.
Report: 78 mmHg
